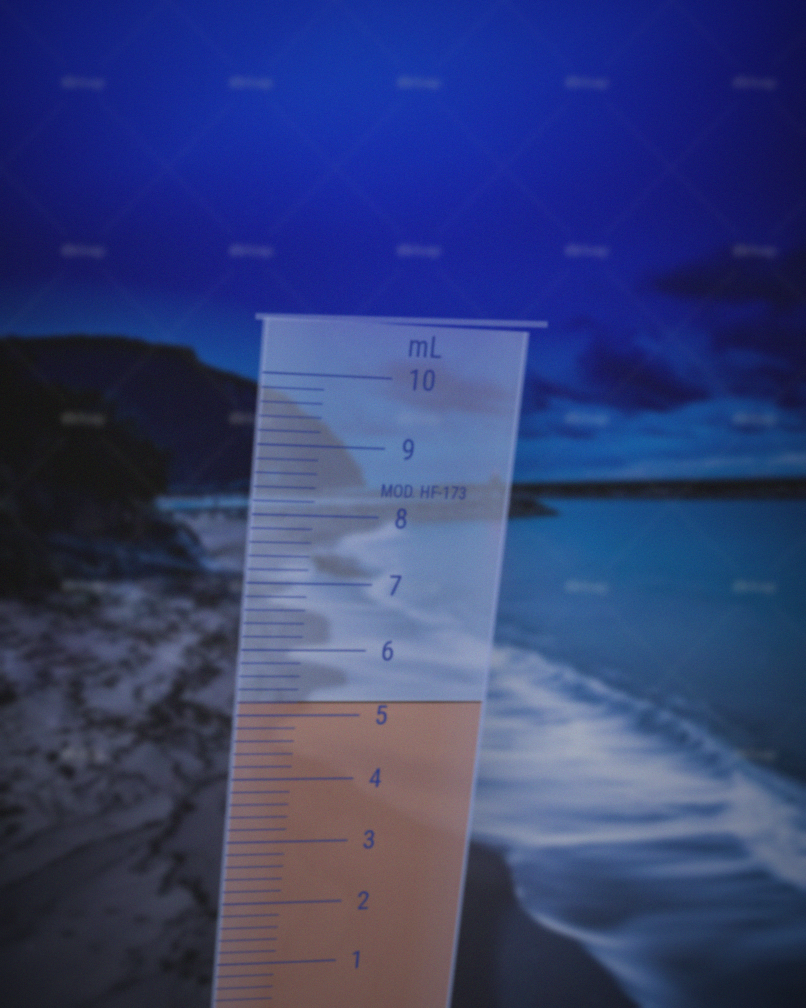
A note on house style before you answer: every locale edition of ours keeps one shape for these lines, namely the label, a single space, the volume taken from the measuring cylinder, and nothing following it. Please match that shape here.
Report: 5.2 mL
